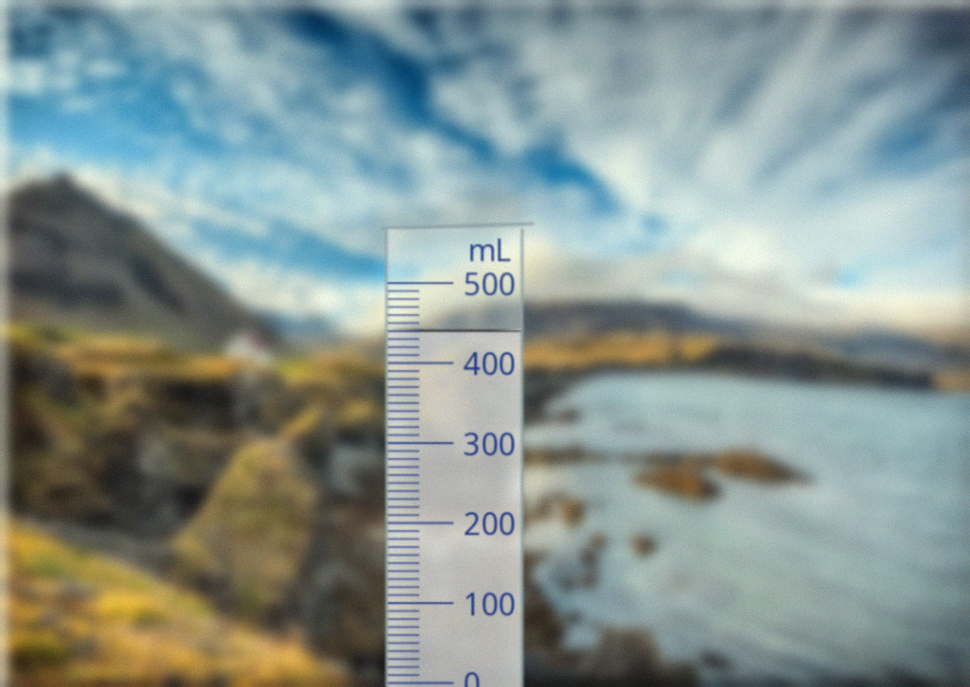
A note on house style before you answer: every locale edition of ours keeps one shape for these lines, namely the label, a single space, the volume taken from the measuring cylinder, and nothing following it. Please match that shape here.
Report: 440 mL
